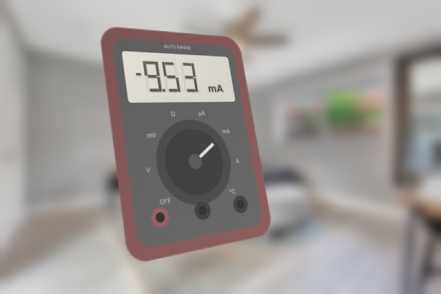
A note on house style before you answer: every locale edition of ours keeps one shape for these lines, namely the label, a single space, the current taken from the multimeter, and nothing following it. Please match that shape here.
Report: -9.53 mA
